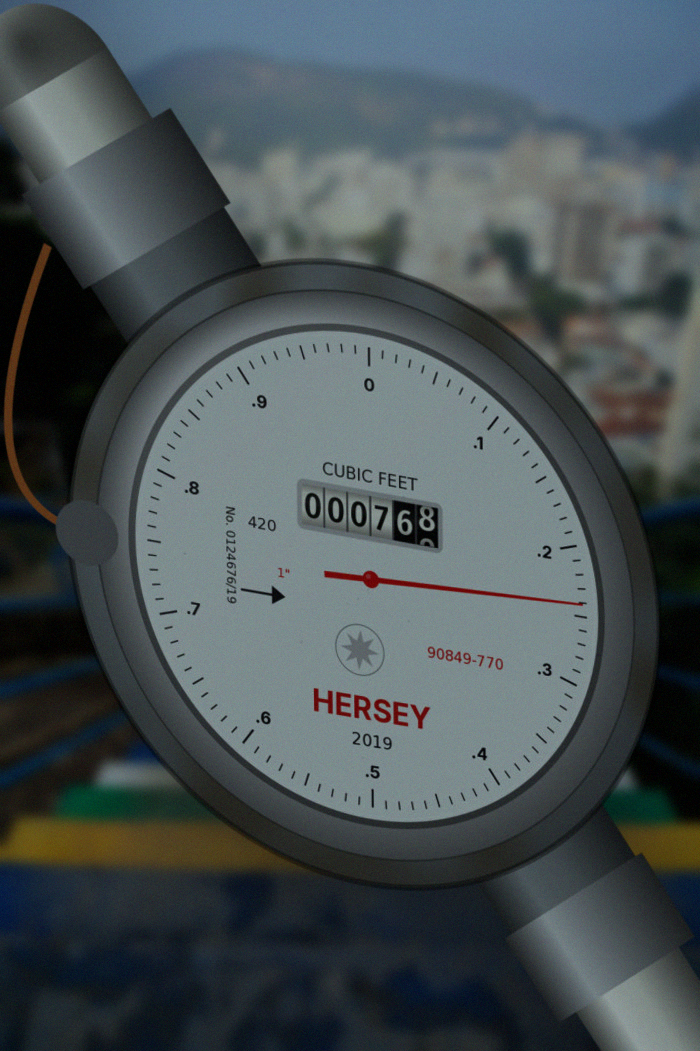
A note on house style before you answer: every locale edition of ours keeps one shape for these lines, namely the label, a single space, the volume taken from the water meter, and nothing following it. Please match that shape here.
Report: 768.24 ft³
